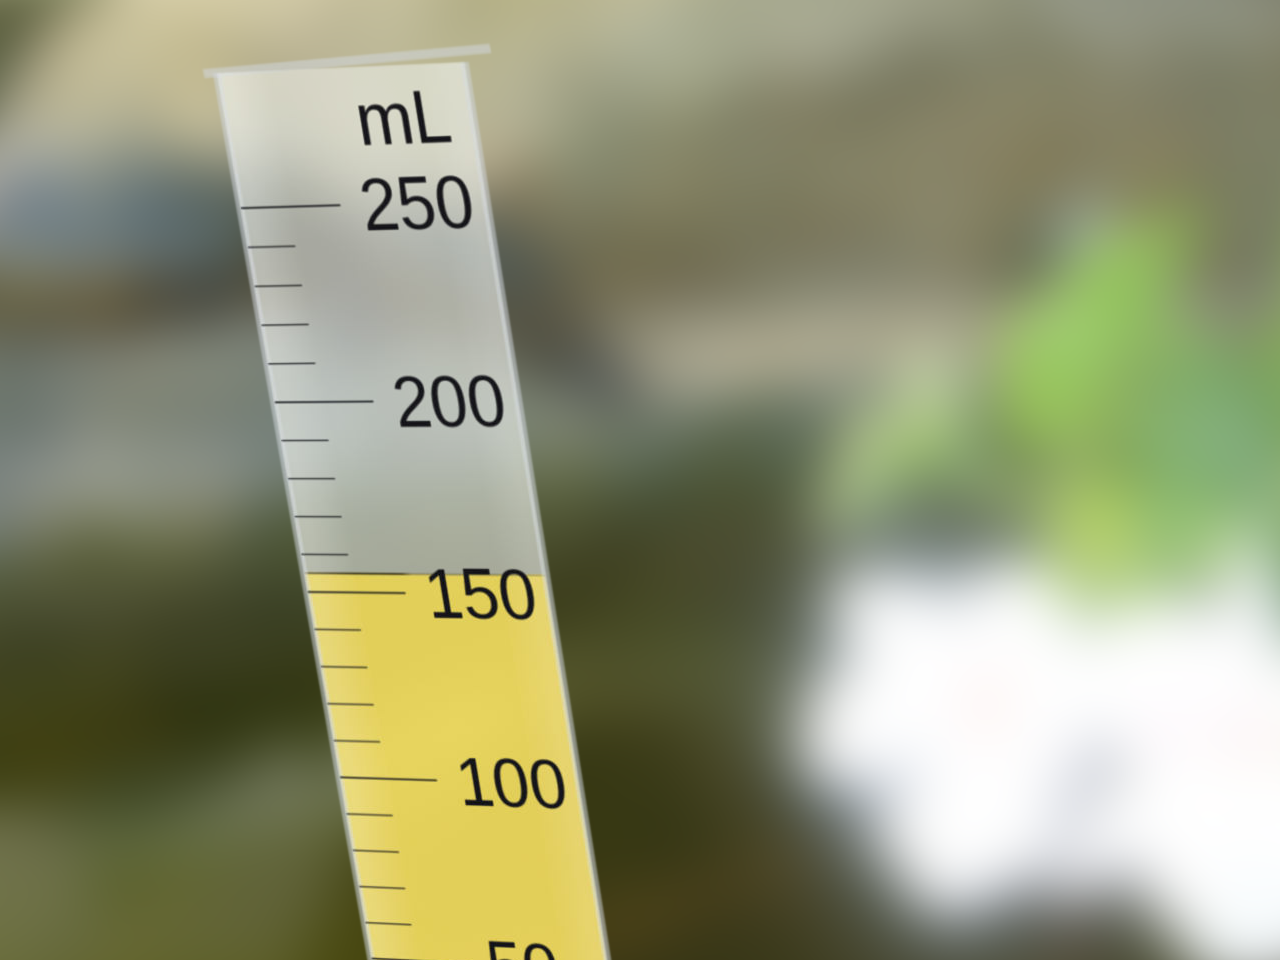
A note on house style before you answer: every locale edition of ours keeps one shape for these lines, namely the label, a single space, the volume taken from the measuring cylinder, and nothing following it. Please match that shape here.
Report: 155 mL
